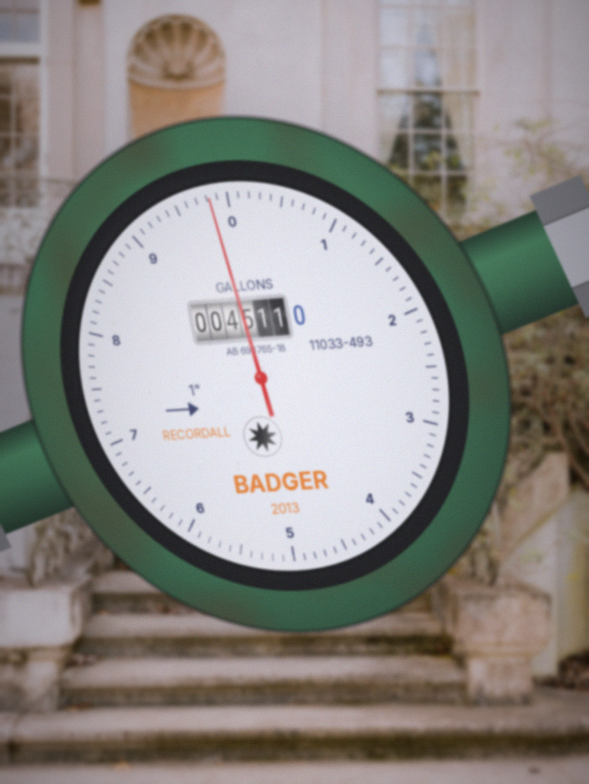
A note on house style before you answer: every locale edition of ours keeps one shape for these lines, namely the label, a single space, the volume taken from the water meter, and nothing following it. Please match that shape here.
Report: 45109.8 gal
